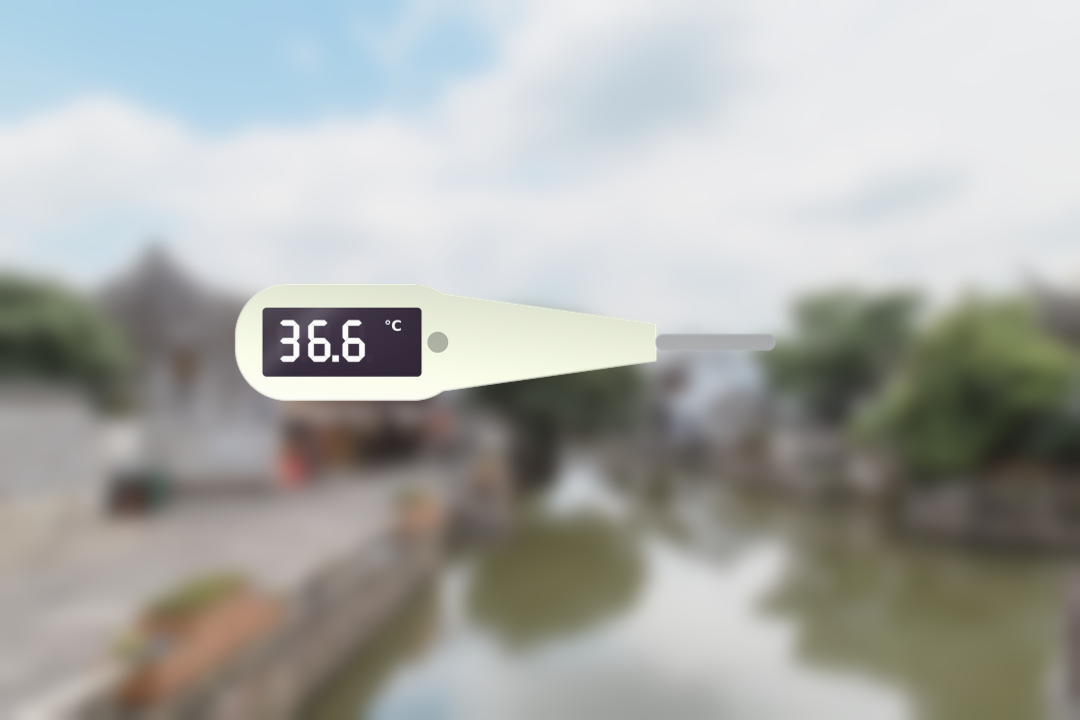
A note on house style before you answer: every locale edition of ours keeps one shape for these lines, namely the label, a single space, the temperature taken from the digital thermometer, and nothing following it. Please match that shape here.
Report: 36.6 °C
